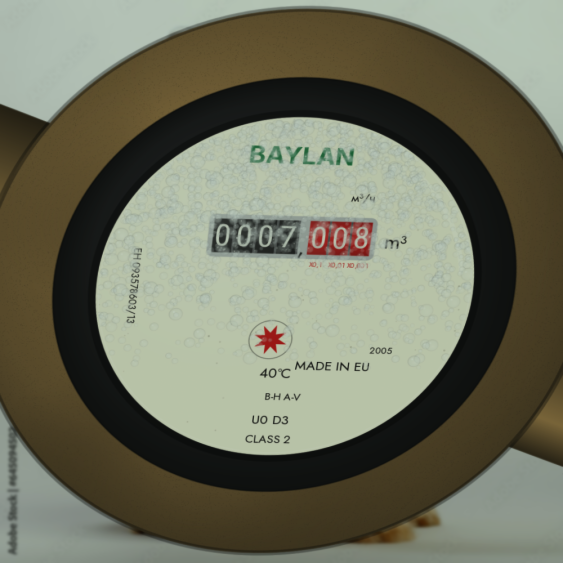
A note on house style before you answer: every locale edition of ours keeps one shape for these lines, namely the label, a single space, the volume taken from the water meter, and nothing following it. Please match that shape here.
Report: 7.008 m³
